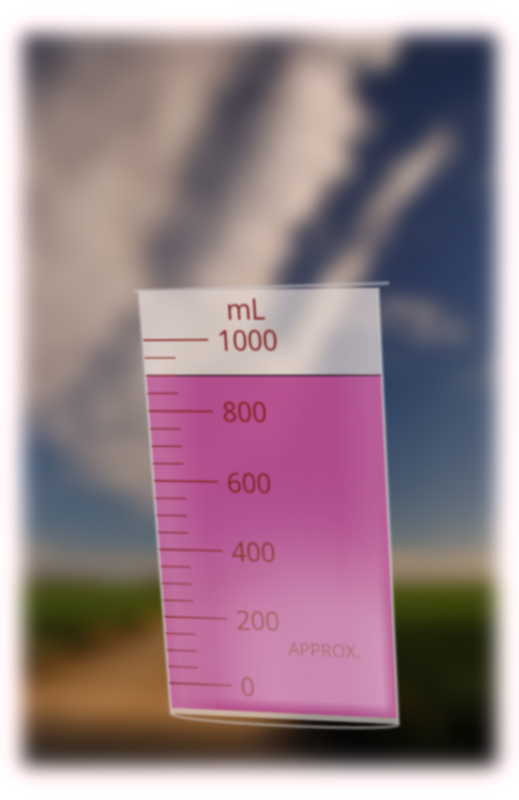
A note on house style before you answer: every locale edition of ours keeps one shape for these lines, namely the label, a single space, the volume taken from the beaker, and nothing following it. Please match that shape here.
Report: 900 mL
